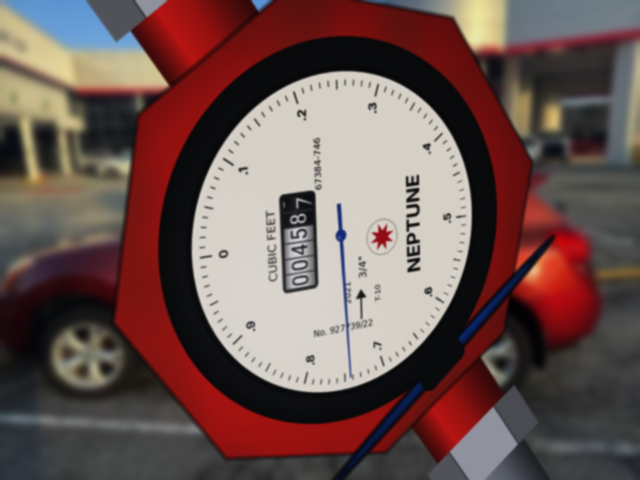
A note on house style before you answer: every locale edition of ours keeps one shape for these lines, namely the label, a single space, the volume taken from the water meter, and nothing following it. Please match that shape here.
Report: 4586.74 ft³
